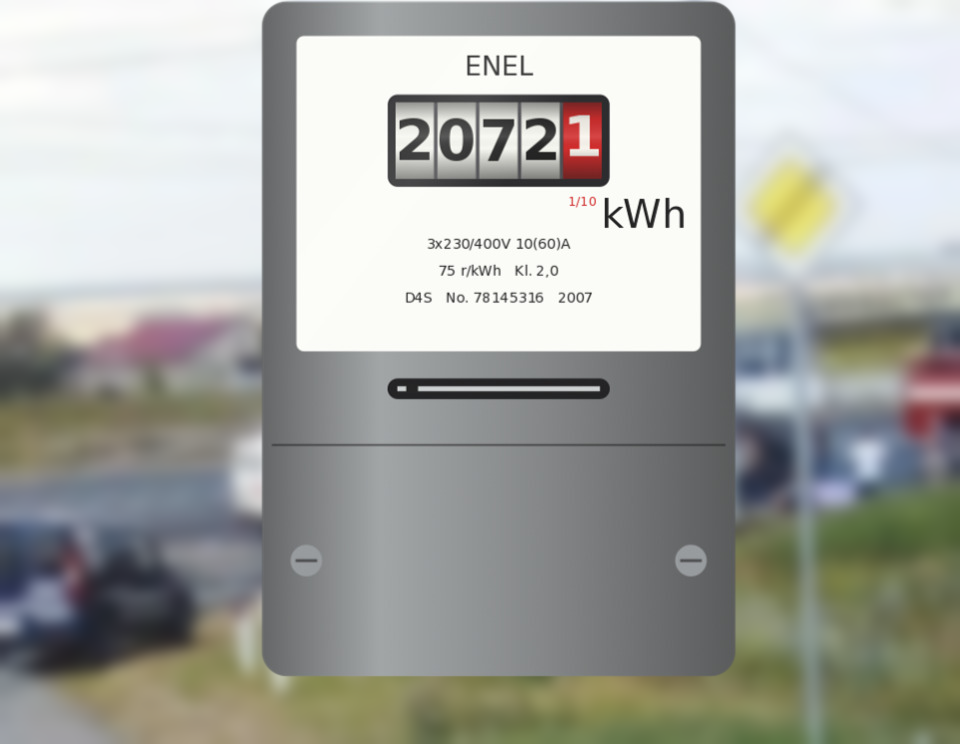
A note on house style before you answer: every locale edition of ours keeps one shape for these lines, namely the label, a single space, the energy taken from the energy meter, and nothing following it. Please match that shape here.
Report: 2072.1 kWh
